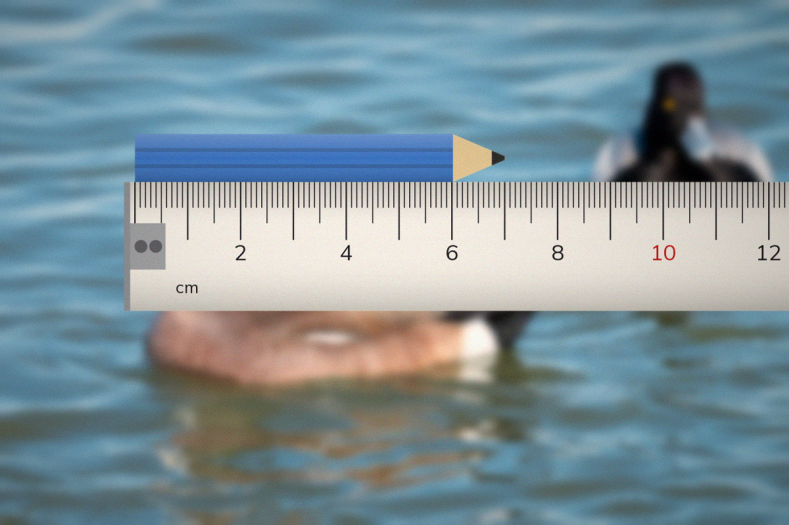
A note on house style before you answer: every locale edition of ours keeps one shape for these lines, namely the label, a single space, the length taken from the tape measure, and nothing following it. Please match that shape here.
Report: 7 cm
